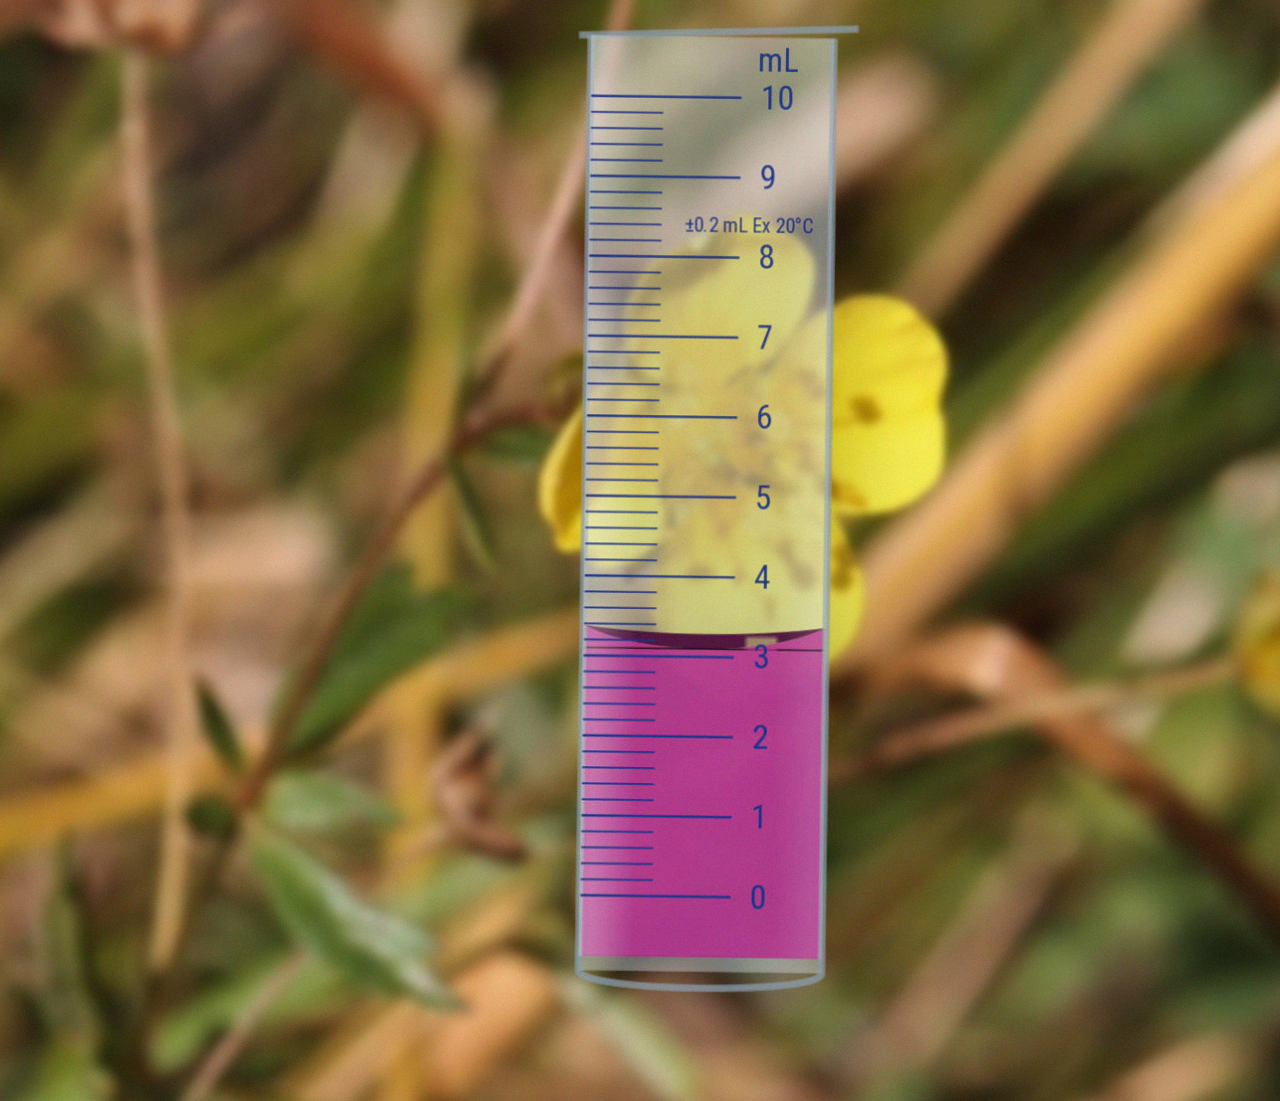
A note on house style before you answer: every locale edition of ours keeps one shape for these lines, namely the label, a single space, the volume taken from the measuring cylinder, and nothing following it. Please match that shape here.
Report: 3.1 mL
